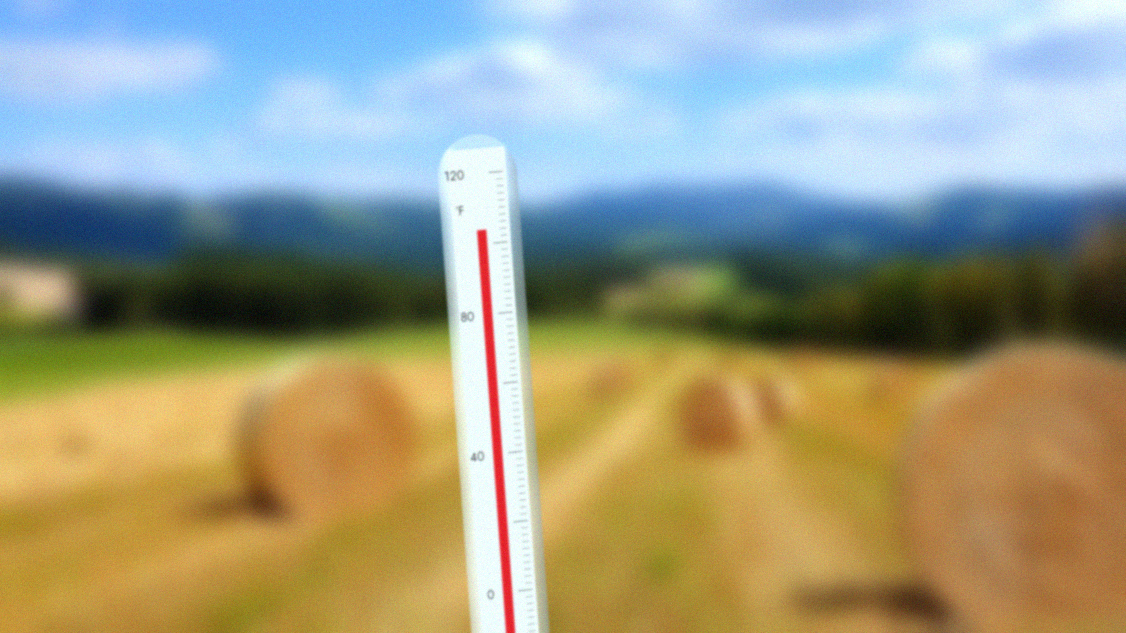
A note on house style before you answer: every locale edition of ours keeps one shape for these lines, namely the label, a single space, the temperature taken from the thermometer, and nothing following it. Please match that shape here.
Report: 104 °F
